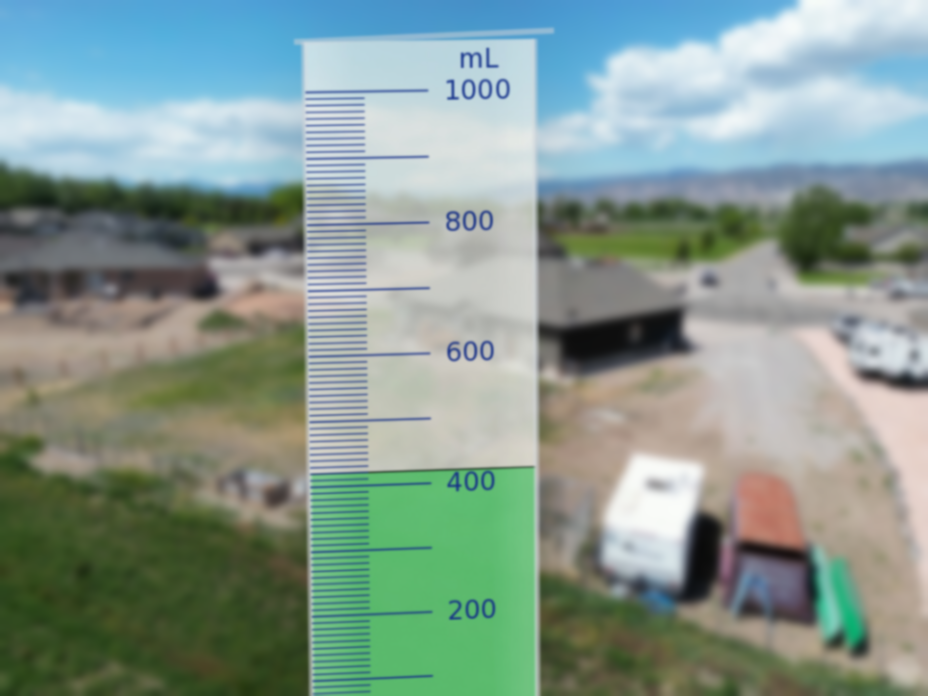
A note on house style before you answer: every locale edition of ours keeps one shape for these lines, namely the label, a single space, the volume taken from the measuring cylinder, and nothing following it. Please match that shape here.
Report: 420 mL
